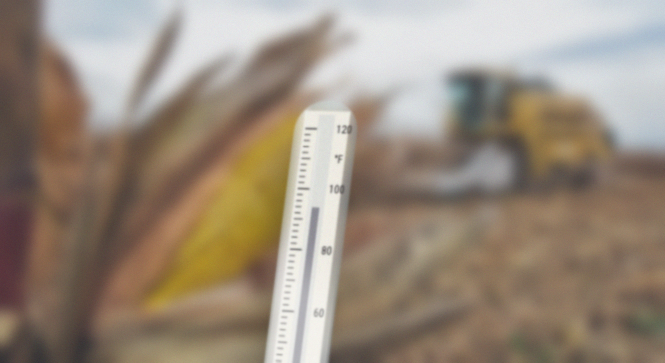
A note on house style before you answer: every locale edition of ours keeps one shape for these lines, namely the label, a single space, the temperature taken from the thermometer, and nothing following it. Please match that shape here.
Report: 94 °F
